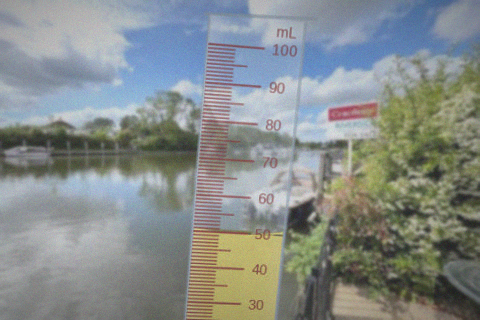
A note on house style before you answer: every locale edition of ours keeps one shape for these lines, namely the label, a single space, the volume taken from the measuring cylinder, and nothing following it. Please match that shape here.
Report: 50 mL
